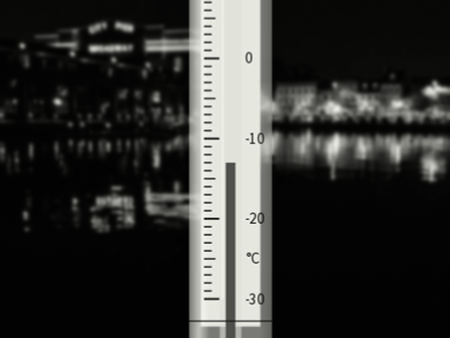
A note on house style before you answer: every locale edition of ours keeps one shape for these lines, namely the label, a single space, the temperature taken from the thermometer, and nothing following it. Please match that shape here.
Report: -13 °C
